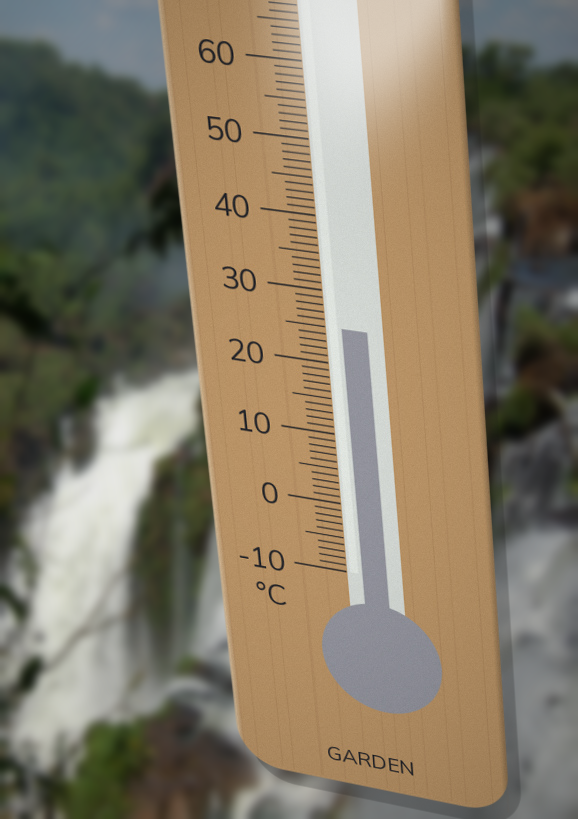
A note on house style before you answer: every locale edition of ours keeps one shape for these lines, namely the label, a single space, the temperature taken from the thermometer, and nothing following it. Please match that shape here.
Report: 25 °C
